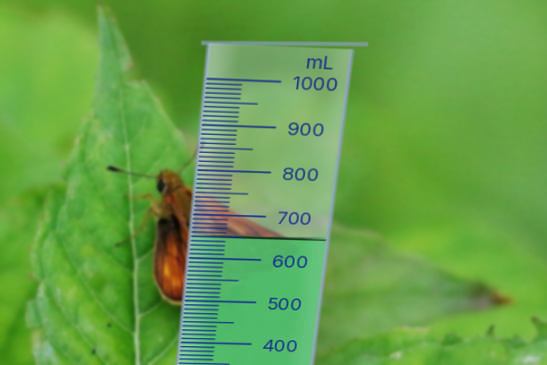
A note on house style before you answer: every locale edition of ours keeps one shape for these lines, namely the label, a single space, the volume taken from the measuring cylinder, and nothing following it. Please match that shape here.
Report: 650 mL
